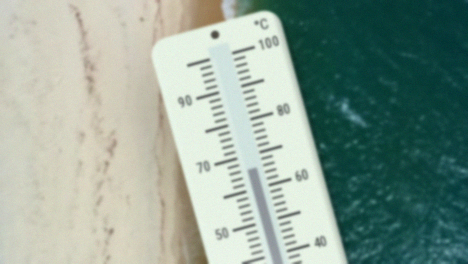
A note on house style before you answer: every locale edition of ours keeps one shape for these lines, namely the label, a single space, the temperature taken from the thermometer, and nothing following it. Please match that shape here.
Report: 66 °C
